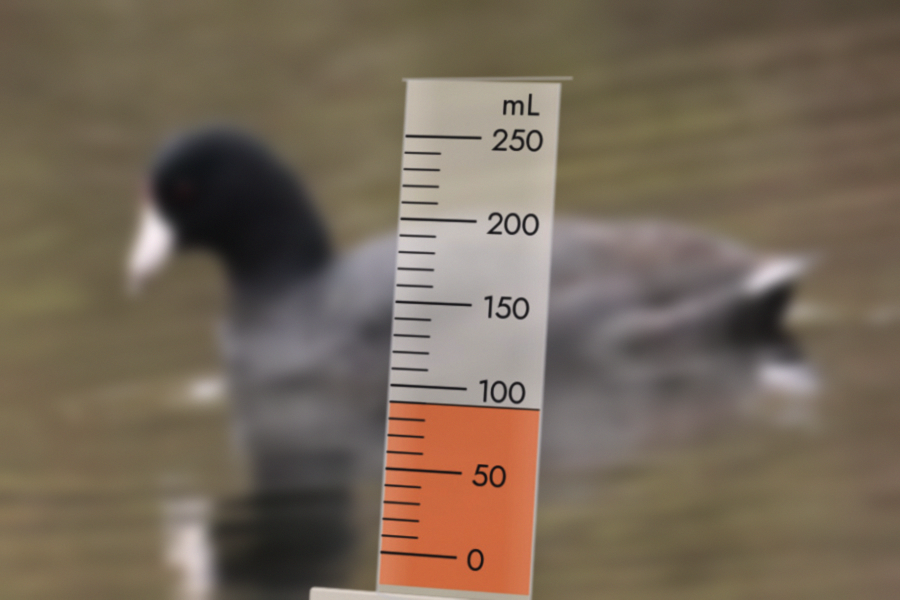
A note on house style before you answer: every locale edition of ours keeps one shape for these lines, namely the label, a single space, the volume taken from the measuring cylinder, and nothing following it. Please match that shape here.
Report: 90 mL
